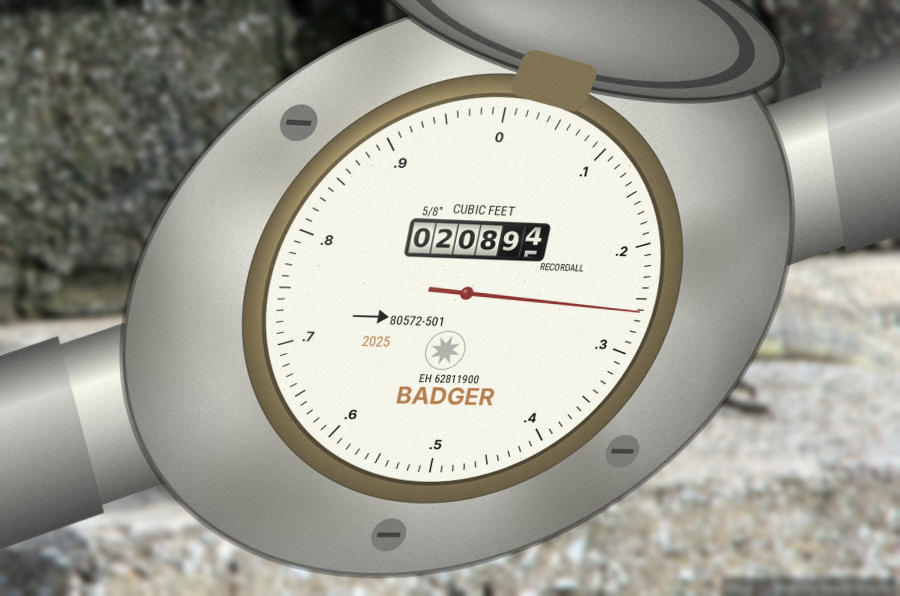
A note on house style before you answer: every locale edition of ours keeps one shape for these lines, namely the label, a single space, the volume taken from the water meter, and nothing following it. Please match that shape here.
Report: 20894.26 ft³
